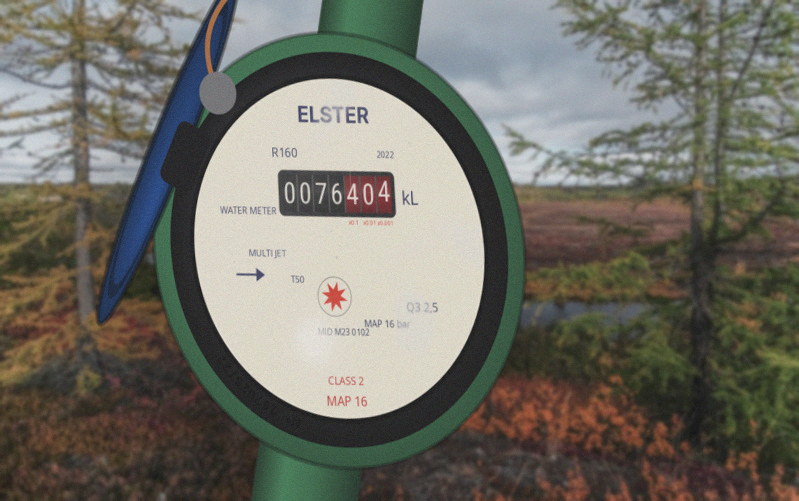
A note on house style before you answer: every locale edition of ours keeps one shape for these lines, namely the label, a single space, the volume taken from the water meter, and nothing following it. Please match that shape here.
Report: 76.404 kL
